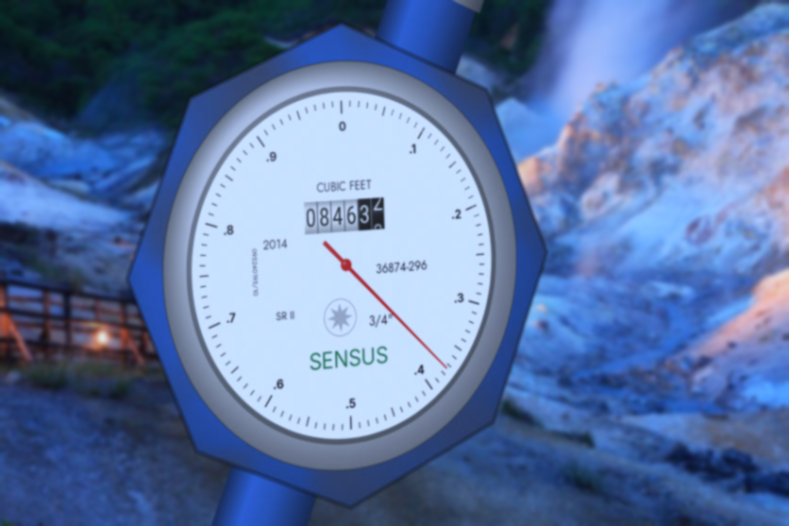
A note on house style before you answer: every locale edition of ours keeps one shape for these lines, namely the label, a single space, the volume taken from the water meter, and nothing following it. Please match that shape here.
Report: 84632.37 ft³
